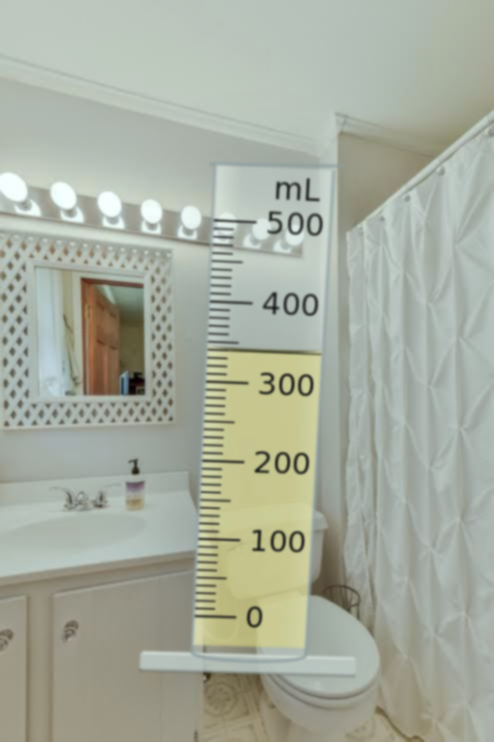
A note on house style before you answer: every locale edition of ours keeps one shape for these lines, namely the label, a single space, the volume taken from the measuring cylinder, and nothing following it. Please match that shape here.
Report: 340 mL
